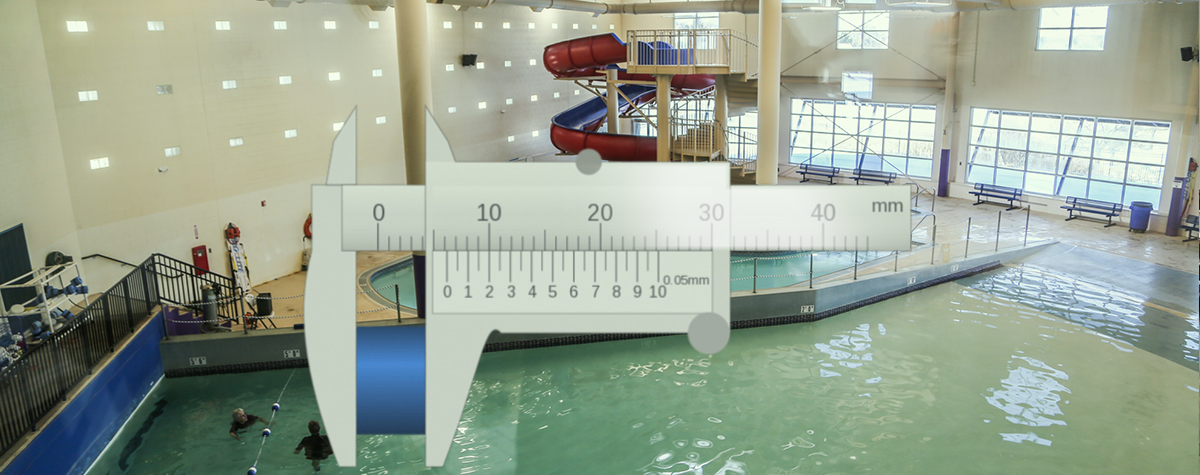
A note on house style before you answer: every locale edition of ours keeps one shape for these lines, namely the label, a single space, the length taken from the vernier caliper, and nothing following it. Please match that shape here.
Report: 6.2 mm
